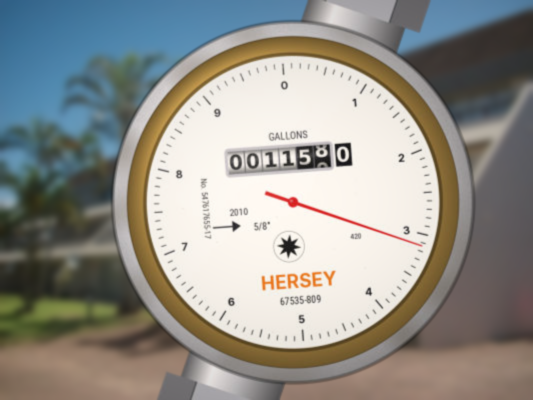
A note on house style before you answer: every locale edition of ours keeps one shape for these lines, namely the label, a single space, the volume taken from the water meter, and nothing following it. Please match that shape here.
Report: 11583.1 gal
